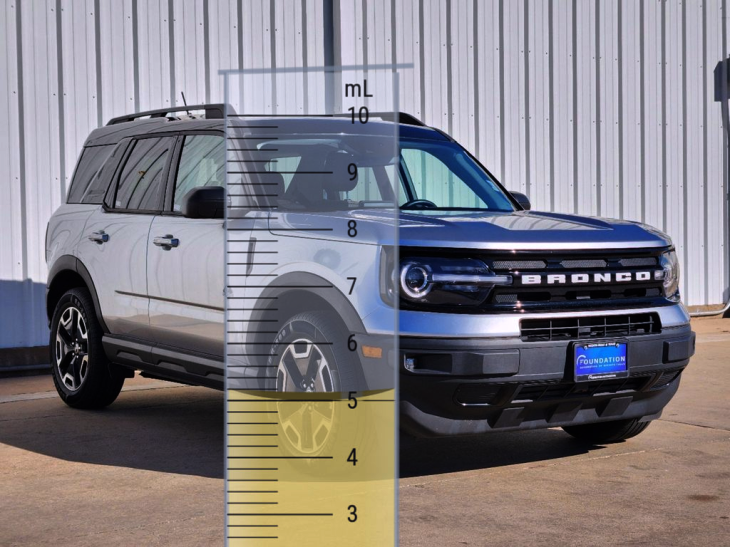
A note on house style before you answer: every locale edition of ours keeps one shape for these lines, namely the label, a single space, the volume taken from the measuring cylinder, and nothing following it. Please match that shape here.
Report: 5 mL
